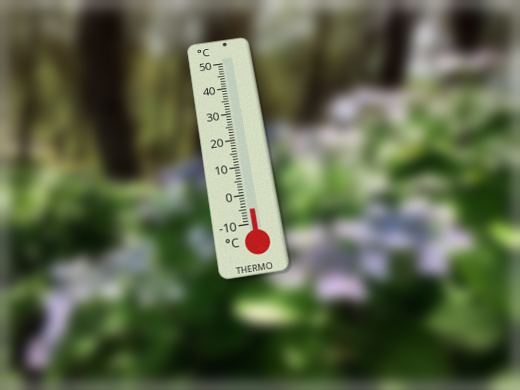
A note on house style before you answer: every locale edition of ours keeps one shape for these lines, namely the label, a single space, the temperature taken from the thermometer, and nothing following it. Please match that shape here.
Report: -5 °C
